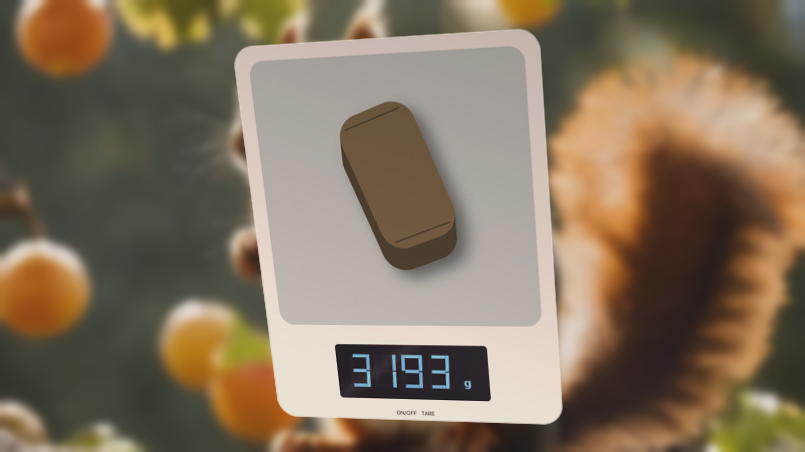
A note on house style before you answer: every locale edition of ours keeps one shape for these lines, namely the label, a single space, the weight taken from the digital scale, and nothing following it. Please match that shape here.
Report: 3193 g
